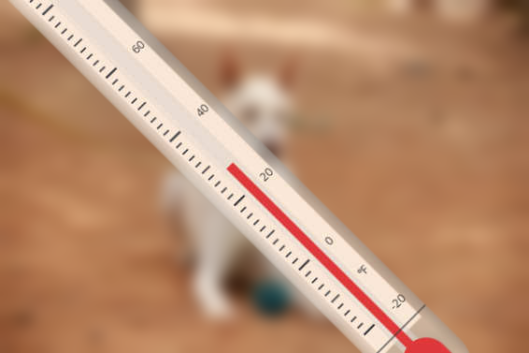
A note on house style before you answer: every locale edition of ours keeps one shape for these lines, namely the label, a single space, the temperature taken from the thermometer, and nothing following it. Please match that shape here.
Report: 27 °F
